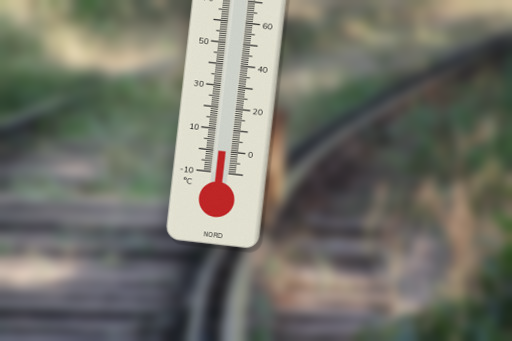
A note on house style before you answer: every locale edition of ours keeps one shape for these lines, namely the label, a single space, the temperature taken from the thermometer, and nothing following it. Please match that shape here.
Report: 0 °C
